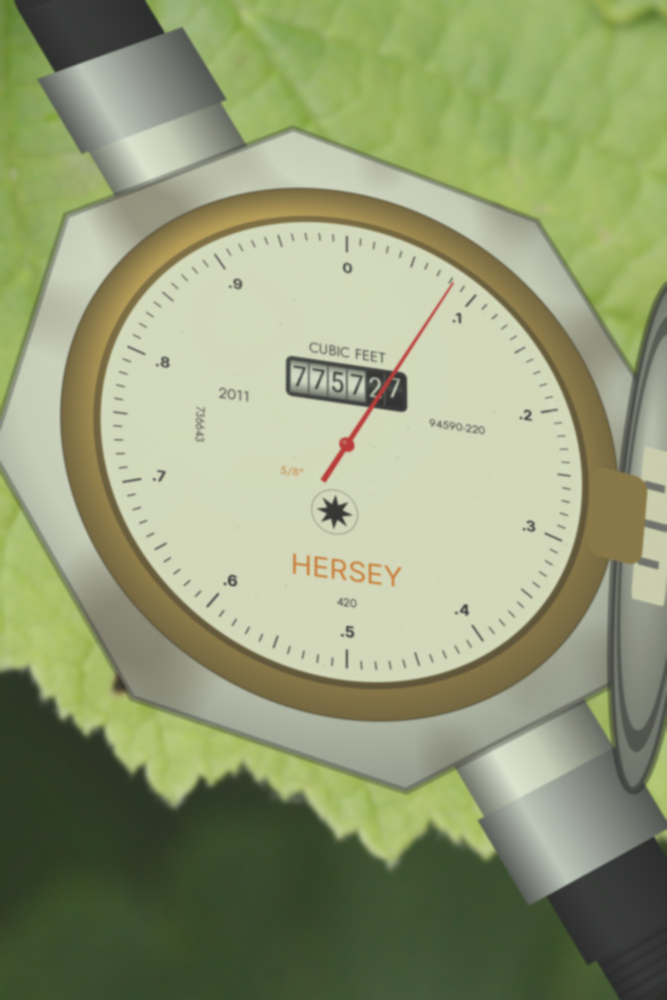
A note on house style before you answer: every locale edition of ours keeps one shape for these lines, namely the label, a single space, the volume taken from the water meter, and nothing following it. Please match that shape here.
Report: 775727.08 ft³
